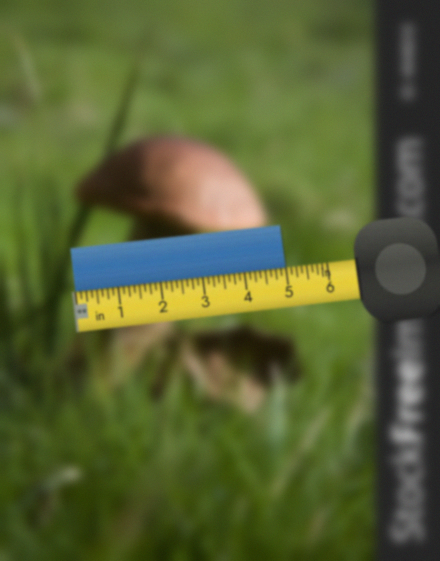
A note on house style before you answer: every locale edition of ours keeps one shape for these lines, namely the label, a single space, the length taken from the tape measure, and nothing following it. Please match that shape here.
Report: 5 in
